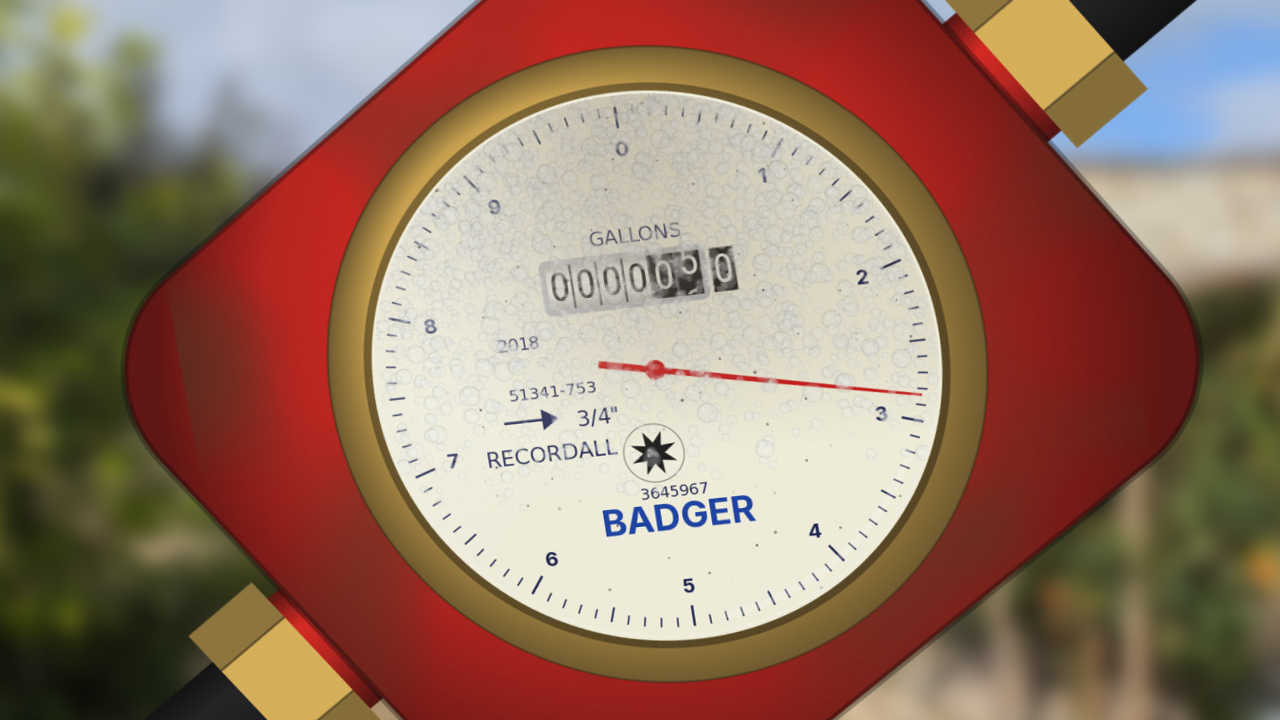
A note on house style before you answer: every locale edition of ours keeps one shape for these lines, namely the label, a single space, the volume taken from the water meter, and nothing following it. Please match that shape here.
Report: 52.8 gal
